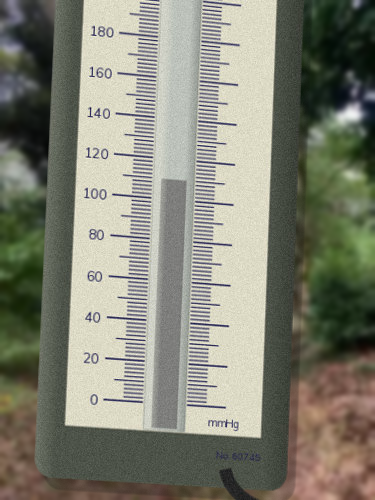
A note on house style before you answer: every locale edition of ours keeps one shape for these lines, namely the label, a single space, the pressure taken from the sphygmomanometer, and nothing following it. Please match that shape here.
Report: 110 mmHg
